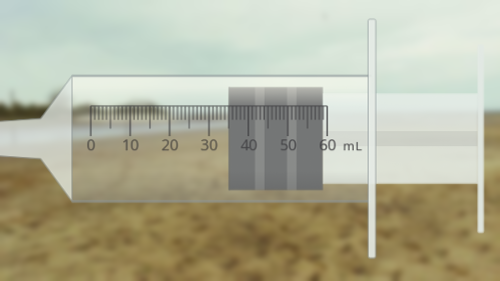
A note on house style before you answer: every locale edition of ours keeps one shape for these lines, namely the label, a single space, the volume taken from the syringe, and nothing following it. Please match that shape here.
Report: 35 mL
